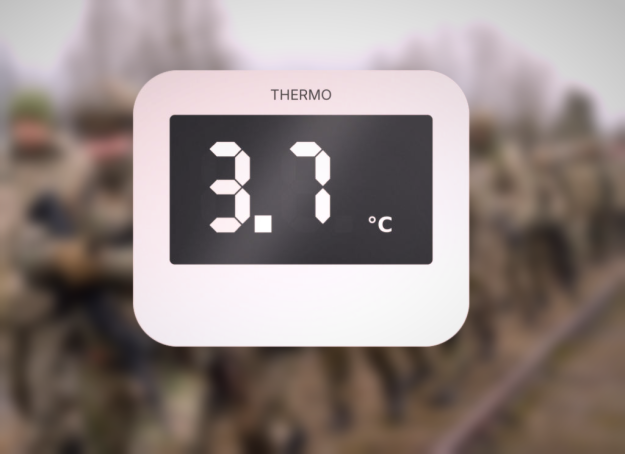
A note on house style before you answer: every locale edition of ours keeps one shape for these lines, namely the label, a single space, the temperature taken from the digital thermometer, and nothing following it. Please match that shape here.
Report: 3.7 °C
